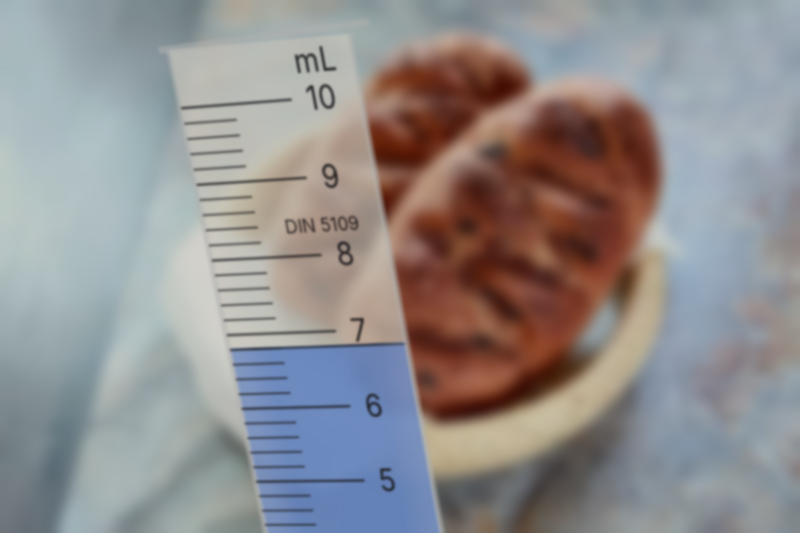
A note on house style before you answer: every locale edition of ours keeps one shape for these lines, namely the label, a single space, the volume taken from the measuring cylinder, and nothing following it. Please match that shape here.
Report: 6.8 mL
